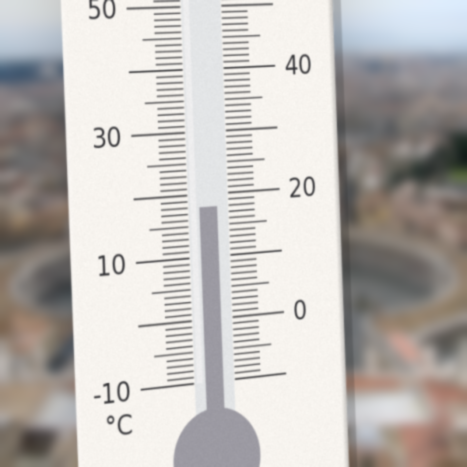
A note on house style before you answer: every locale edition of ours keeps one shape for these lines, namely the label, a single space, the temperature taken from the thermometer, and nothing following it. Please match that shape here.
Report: 18 °C
